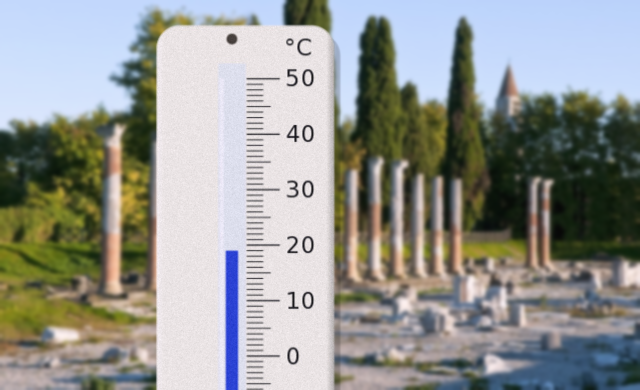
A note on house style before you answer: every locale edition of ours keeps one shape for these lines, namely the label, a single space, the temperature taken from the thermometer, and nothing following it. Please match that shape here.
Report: 19 °C
